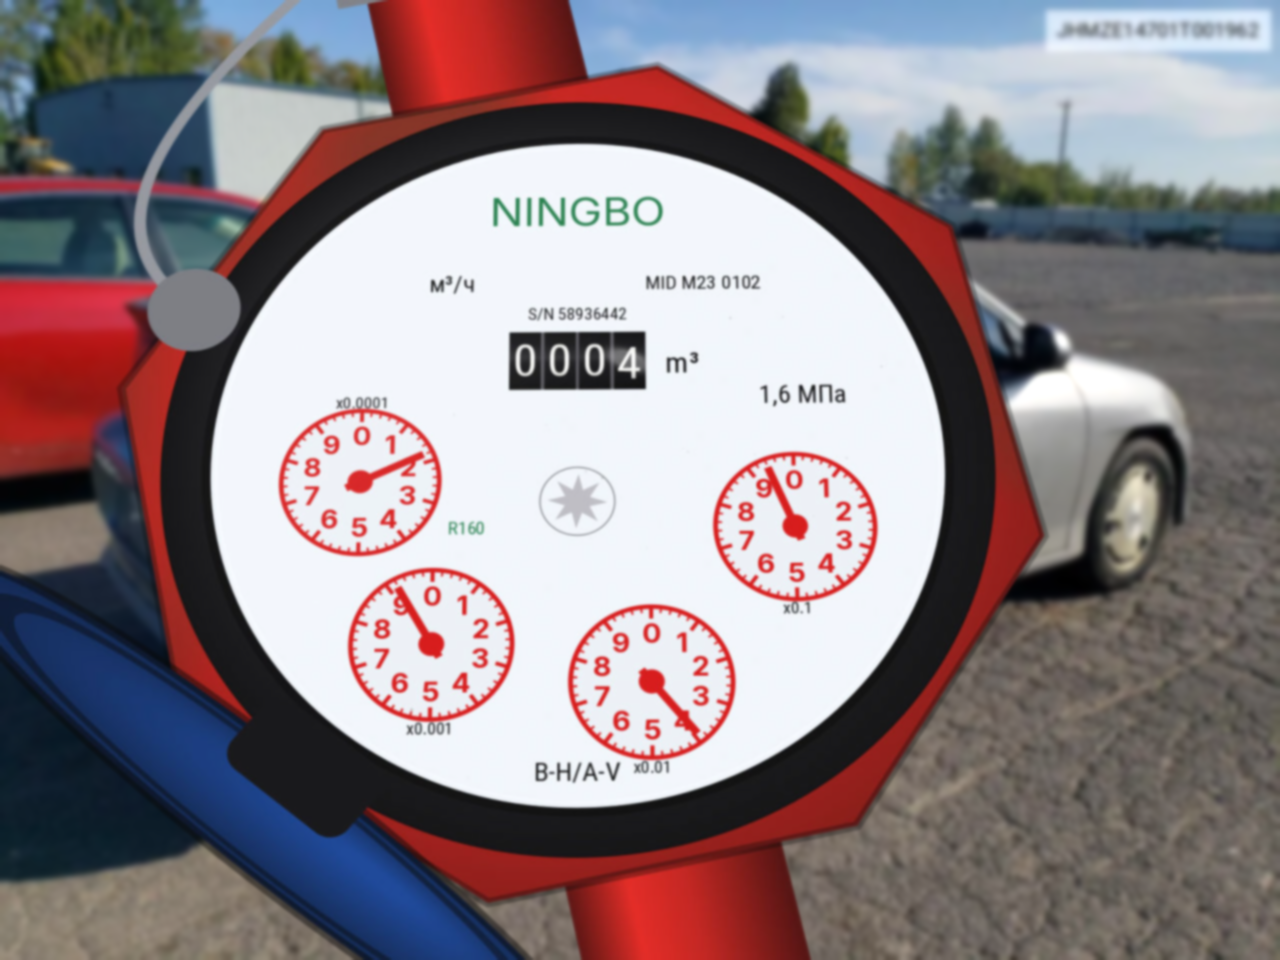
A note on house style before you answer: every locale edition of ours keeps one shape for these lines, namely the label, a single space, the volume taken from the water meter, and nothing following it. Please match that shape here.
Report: 3.9391 m³
